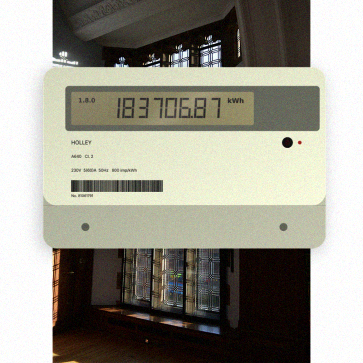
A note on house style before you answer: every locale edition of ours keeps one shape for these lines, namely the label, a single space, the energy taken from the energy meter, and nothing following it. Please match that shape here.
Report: 183706.87 kWh
